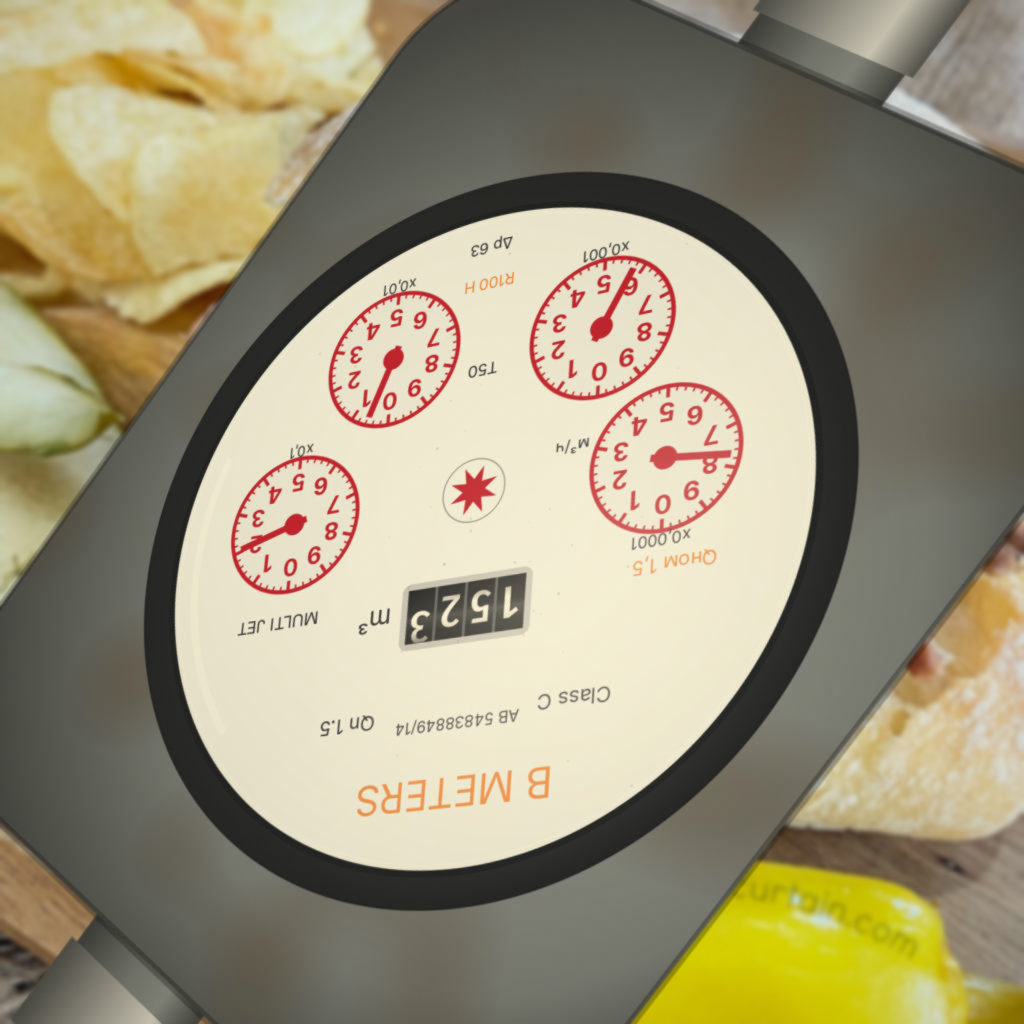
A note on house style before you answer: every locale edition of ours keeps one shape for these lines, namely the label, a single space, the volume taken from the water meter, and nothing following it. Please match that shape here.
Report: 1523.2057 m³
